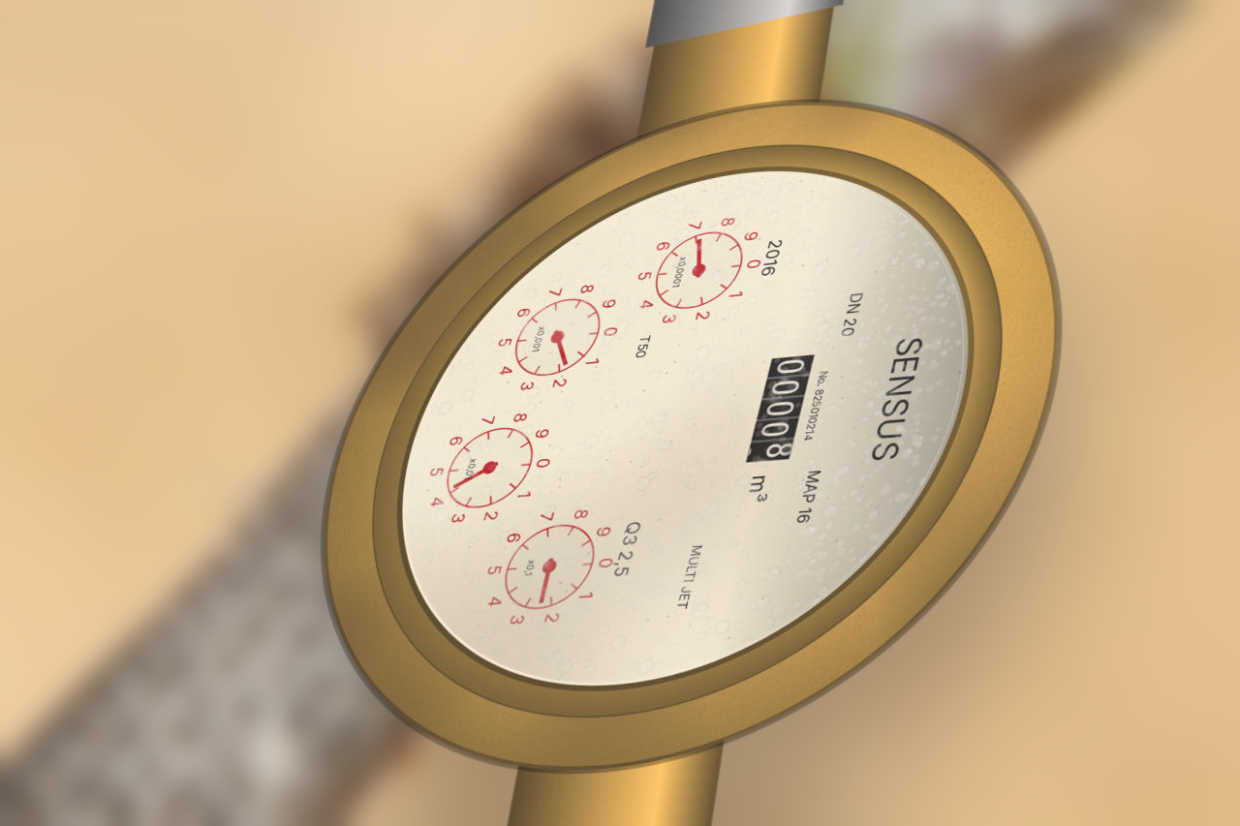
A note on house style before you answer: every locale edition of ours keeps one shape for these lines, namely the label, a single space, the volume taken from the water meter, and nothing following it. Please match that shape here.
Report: 8.2417 m³
